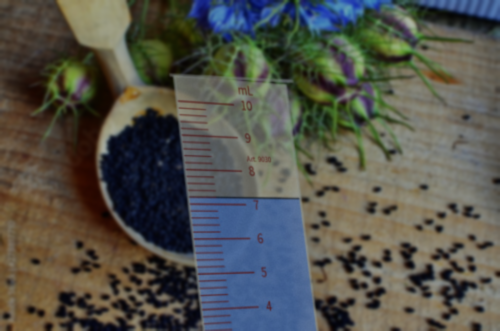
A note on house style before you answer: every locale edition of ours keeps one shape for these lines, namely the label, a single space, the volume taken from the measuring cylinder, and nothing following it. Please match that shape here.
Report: 7.2 mL
